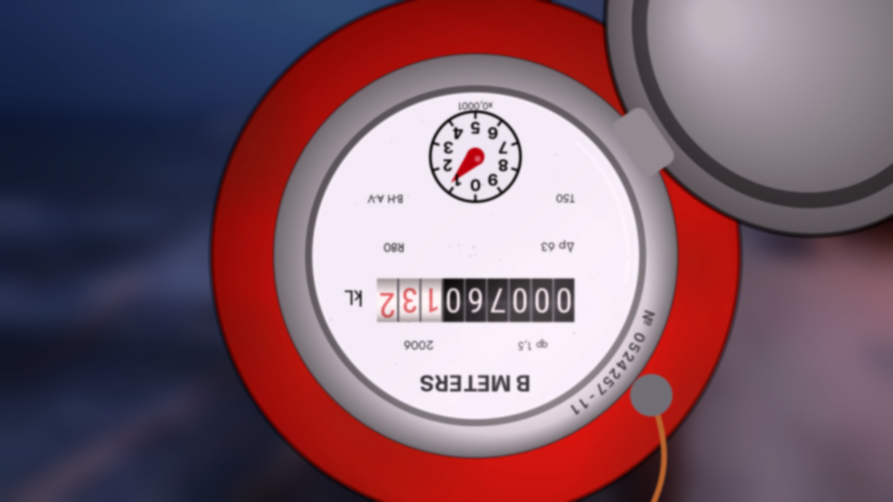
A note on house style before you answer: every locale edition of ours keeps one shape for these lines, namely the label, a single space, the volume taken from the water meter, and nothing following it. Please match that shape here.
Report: 760.1321 kL
